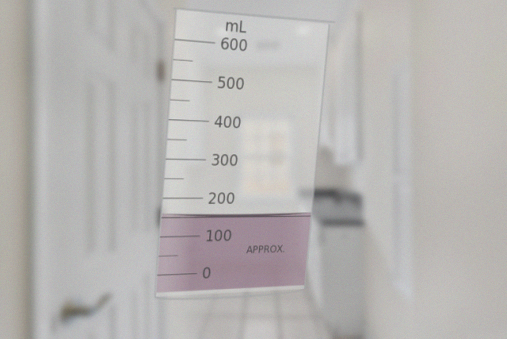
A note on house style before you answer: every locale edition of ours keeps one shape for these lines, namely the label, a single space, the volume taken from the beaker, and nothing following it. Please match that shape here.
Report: 150 mL
